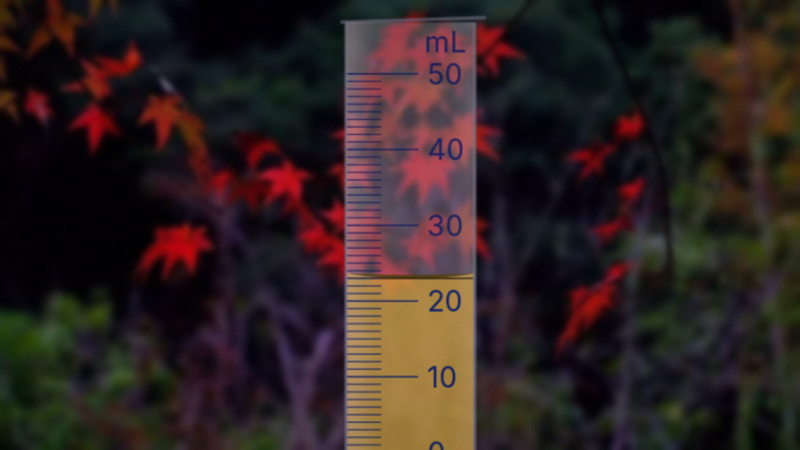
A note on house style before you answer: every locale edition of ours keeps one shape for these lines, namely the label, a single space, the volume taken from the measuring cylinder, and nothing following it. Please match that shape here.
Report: 23 mL
